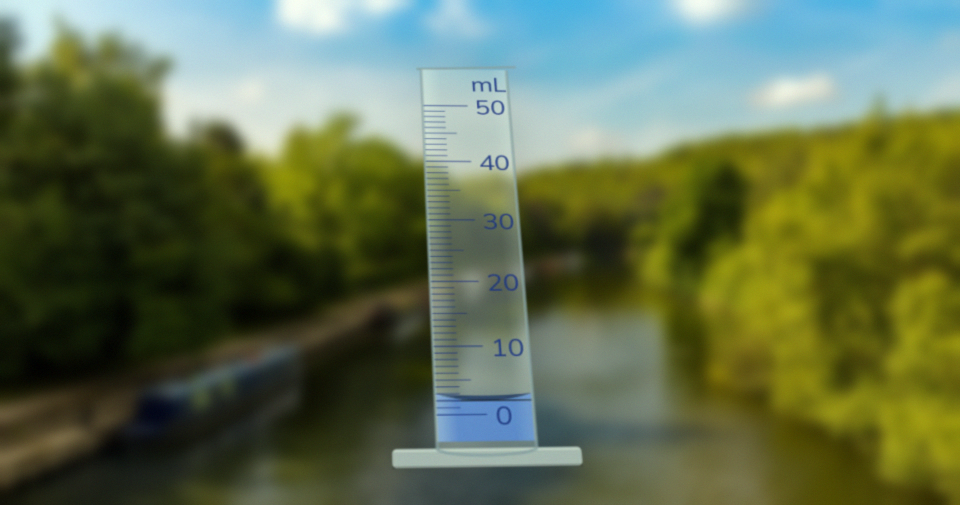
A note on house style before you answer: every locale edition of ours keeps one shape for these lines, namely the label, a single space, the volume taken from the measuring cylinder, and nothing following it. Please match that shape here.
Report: 2 mL
